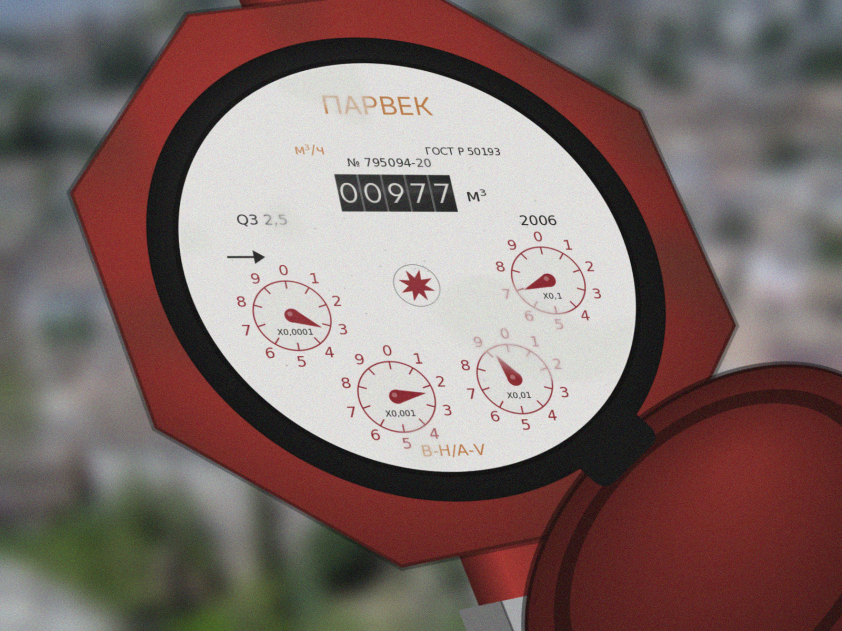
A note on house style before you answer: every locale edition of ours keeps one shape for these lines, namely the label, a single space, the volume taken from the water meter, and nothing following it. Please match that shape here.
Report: 977.6923 m³
